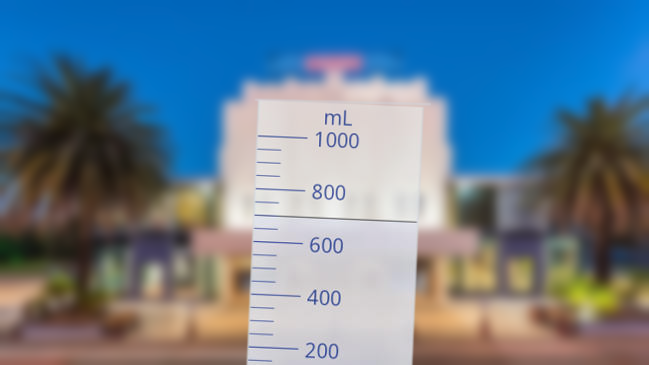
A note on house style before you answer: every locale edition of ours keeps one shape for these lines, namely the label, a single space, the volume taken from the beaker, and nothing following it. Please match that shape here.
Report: 700 mL
